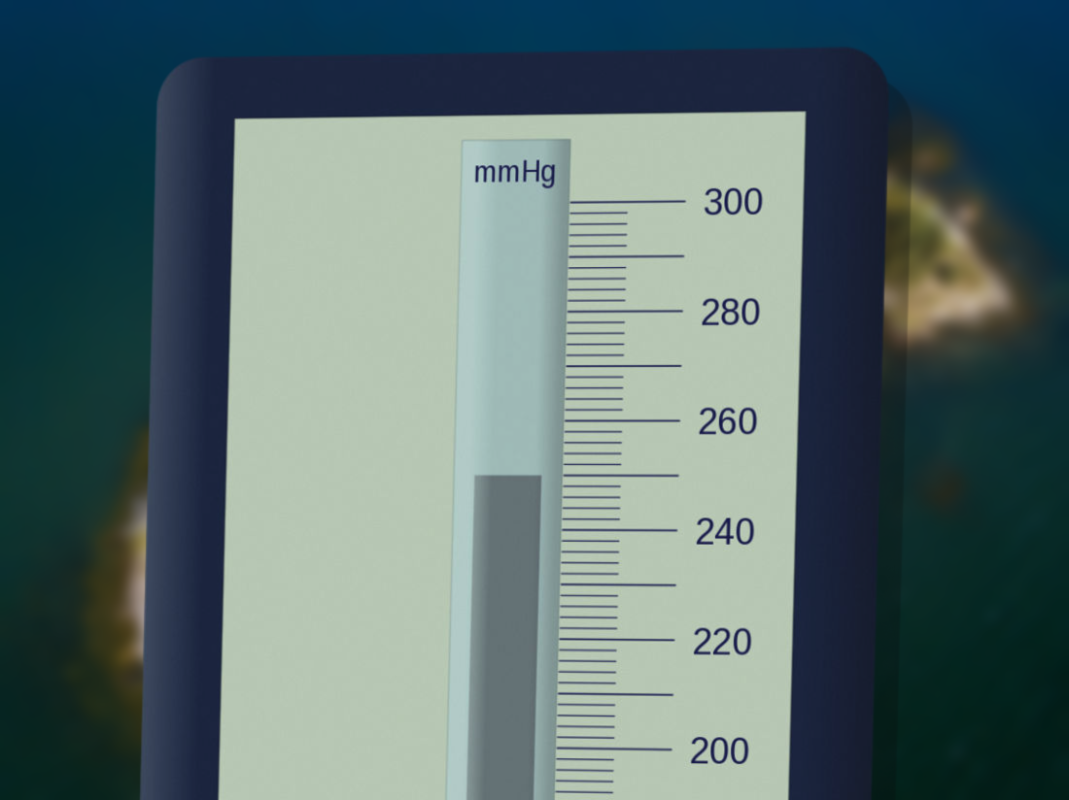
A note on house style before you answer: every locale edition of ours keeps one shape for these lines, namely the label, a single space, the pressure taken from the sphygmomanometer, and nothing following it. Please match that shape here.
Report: 250 mmHg
